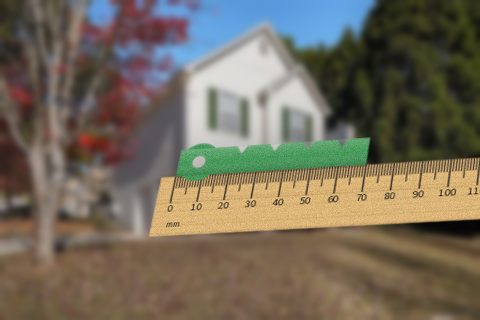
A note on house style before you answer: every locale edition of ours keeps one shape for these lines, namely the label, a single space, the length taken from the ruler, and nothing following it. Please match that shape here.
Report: 70 mm
